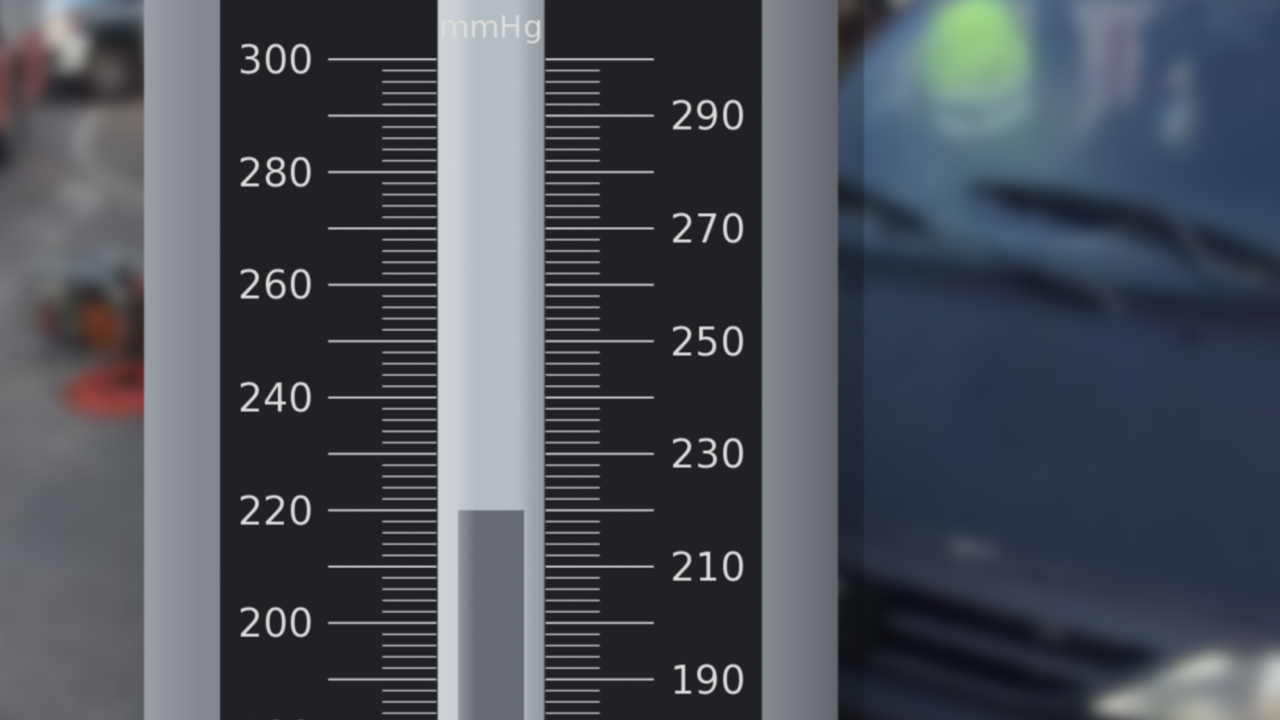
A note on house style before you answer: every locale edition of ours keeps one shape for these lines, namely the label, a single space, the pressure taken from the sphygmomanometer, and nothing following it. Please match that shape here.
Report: 220 mmHg
